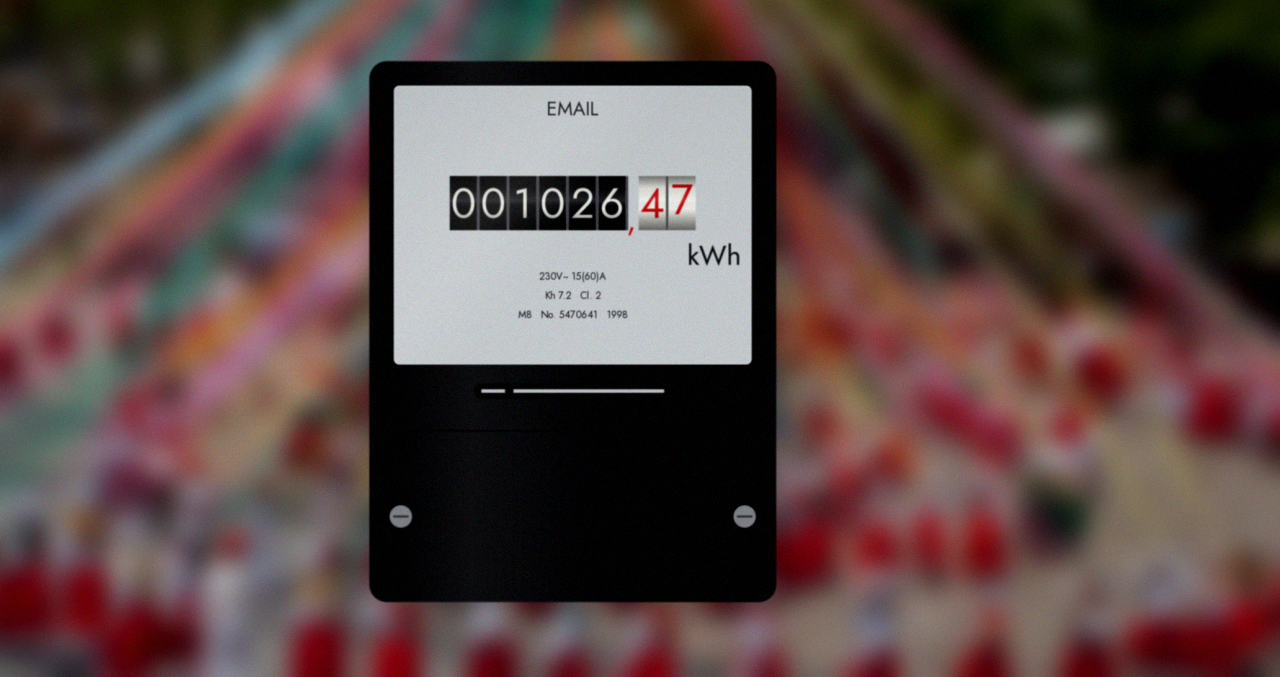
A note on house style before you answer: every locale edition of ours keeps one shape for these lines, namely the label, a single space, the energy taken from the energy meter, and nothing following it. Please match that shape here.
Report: 1026.47 kWh
